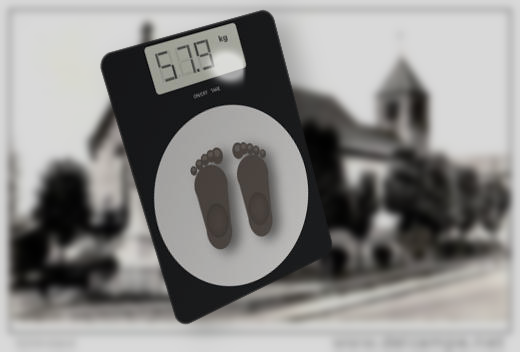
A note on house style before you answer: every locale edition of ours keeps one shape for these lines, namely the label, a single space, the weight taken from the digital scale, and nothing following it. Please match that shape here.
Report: 57.9 kg
